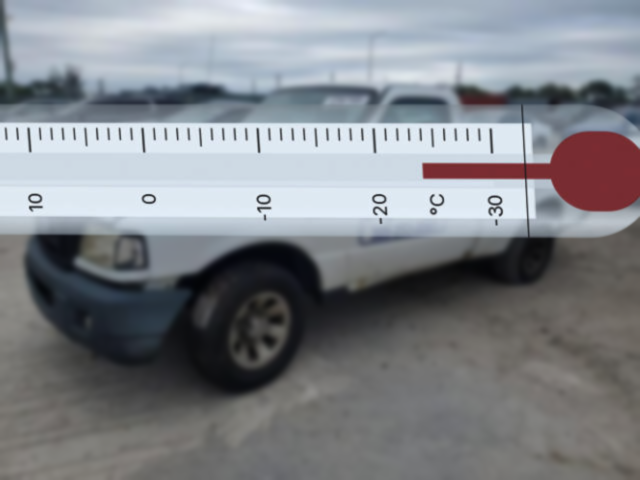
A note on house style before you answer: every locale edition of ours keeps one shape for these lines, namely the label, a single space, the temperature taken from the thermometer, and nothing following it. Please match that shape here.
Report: -24 °C
